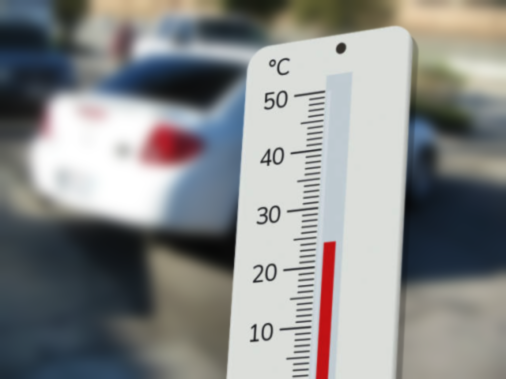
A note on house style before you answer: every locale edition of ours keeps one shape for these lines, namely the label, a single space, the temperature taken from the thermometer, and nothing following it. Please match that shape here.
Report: 24 °C
